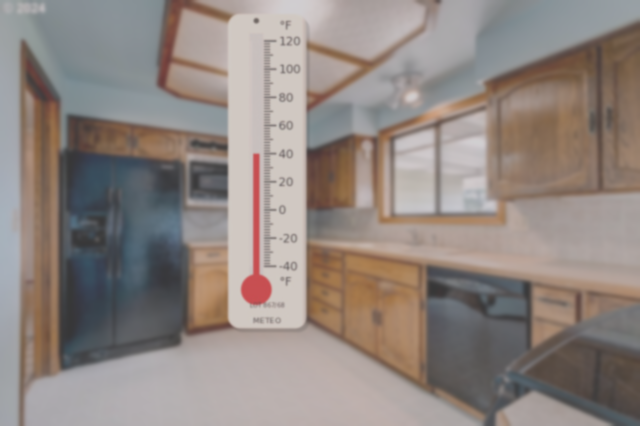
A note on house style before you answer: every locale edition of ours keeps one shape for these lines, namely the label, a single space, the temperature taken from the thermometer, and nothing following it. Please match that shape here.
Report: 40 °F
